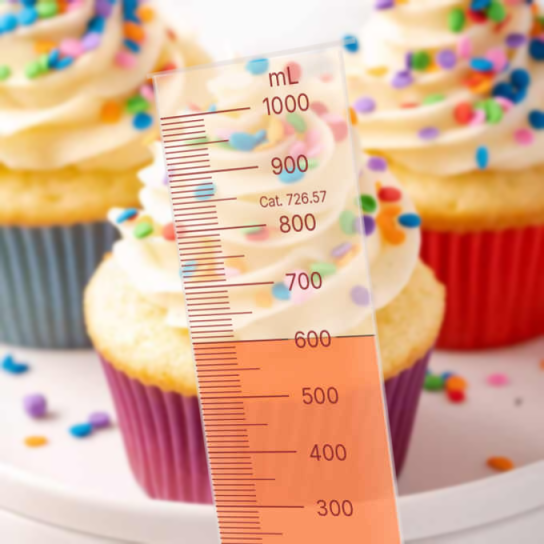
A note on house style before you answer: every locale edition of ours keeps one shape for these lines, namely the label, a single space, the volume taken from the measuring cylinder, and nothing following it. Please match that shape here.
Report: 600 mL
